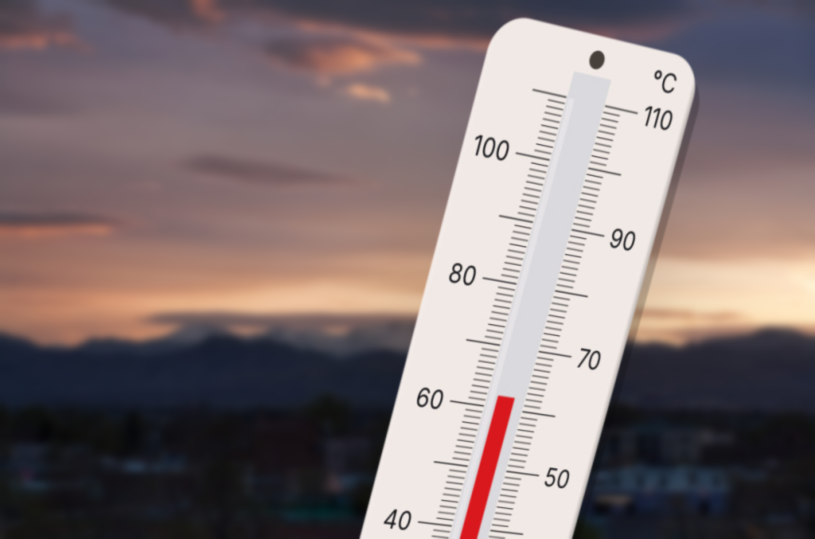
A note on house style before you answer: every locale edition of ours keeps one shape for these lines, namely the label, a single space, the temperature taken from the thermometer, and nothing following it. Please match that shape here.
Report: 62 °C
